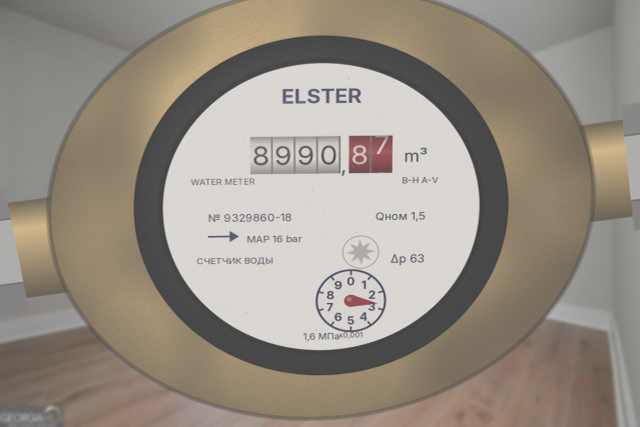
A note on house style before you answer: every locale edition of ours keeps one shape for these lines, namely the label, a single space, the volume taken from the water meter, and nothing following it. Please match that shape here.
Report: 8990.872 m³
